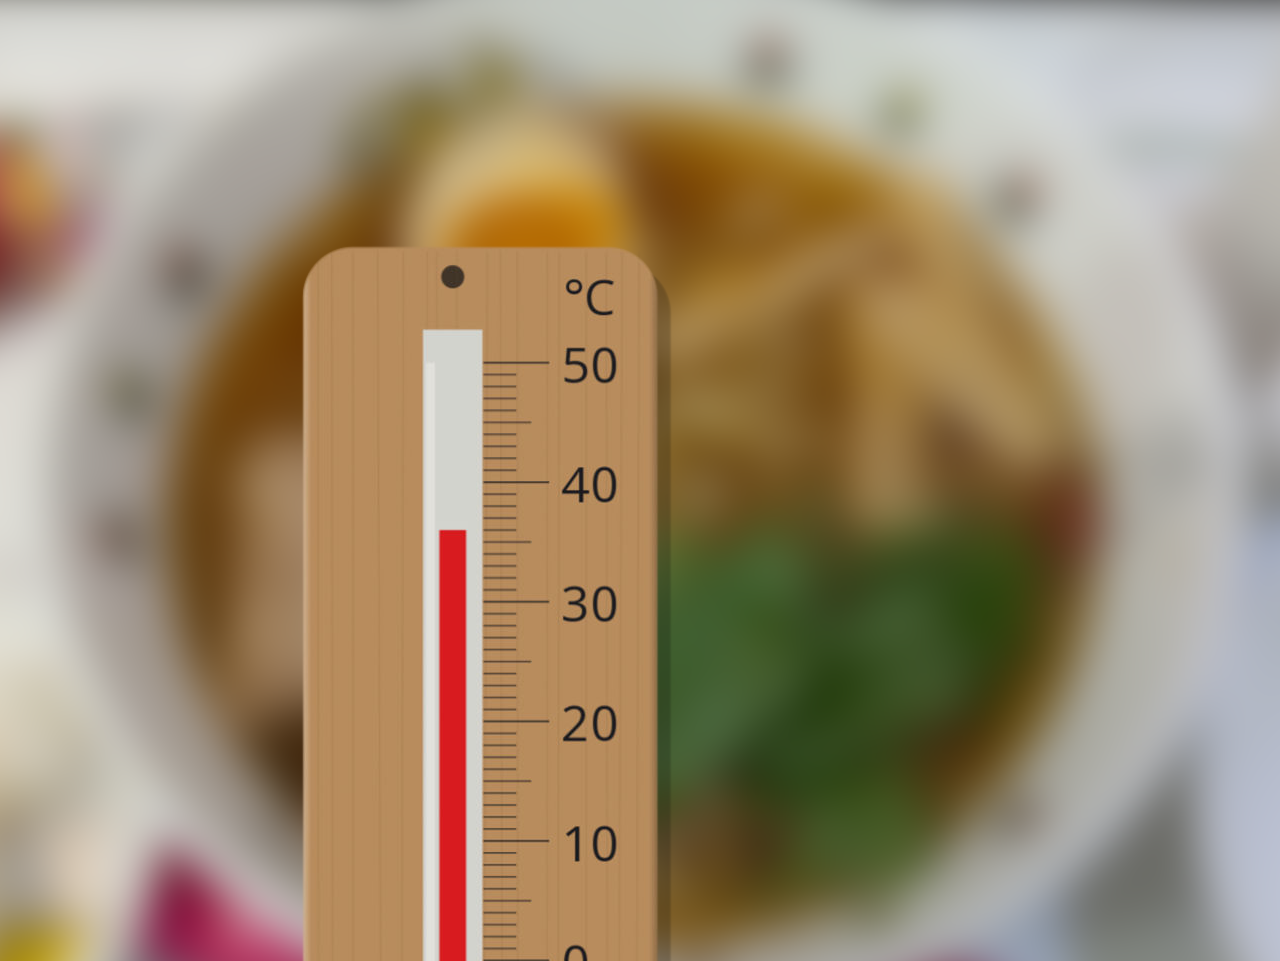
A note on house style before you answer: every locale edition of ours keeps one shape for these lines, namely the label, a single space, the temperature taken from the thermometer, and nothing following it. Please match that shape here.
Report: 36 °C
